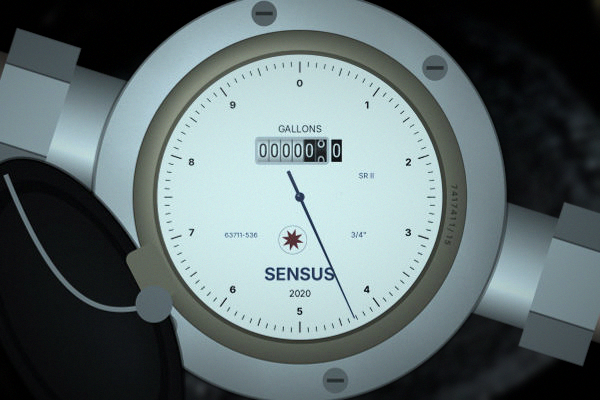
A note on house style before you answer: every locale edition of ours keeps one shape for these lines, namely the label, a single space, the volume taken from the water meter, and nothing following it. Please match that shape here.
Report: 84.3 gal
